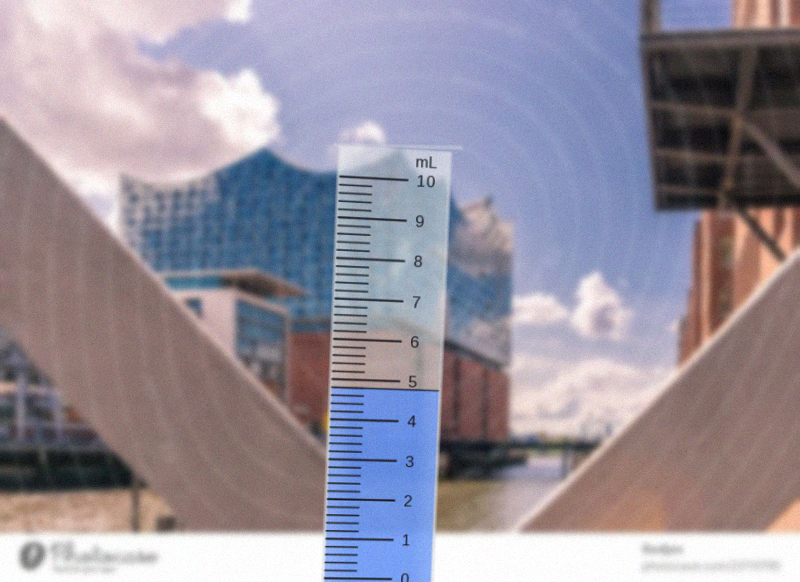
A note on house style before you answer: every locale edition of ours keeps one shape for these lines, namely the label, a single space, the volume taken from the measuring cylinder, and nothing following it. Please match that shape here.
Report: 4.8 mL
